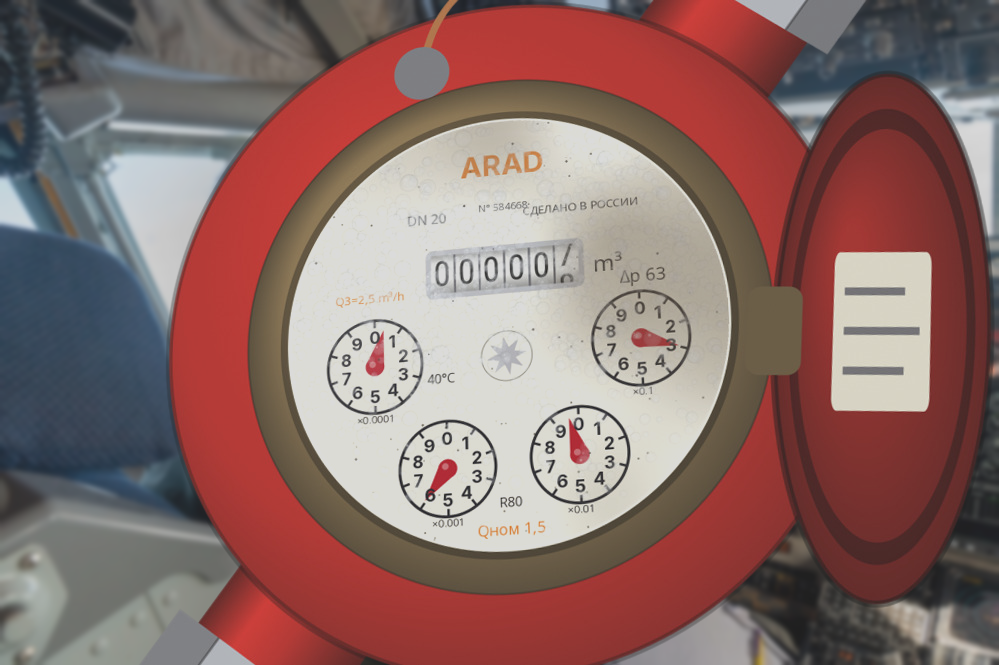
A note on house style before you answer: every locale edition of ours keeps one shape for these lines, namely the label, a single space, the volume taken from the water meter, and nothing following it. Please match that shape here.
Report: 7.2960 m³
